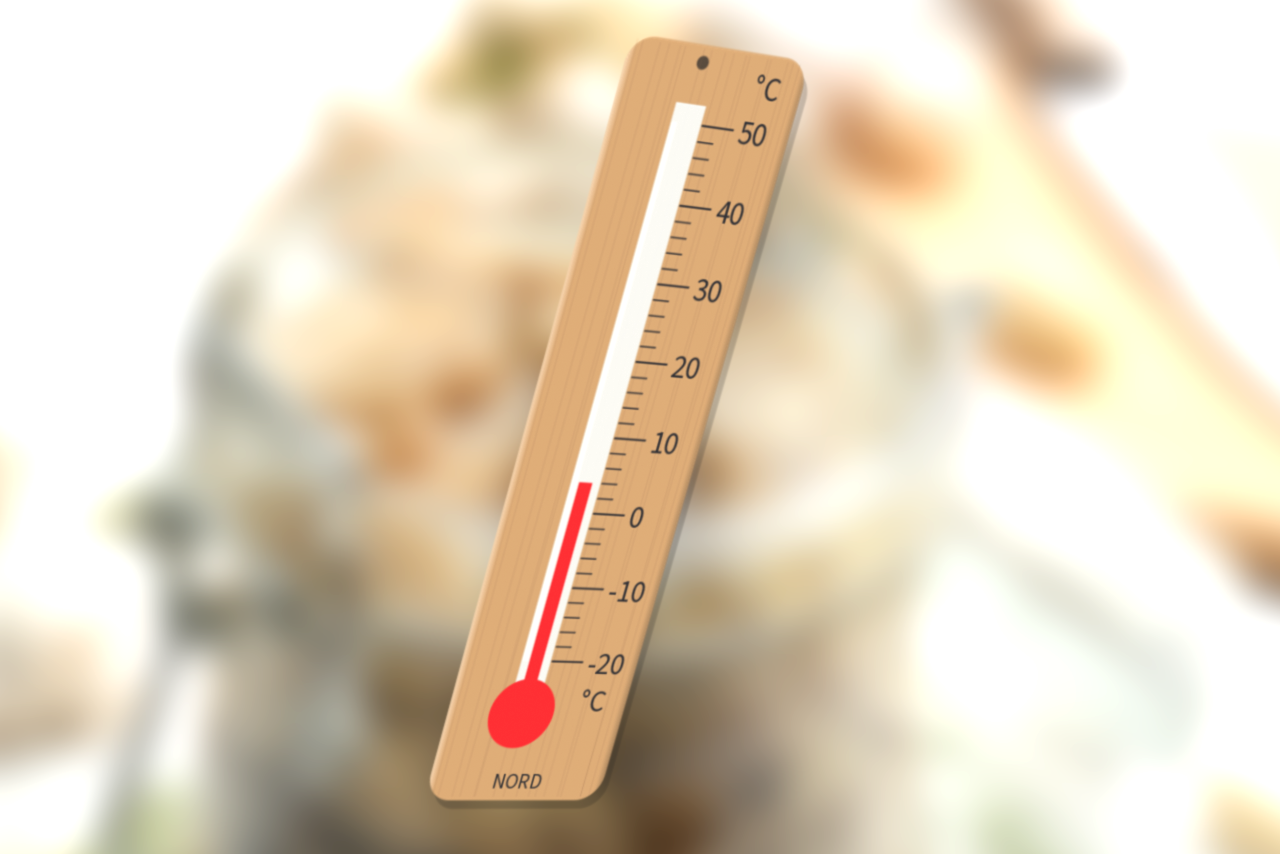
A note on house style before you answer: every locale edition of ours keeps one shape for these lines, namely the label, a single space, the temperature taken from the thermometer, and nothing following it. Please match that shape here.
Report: 4 °C
